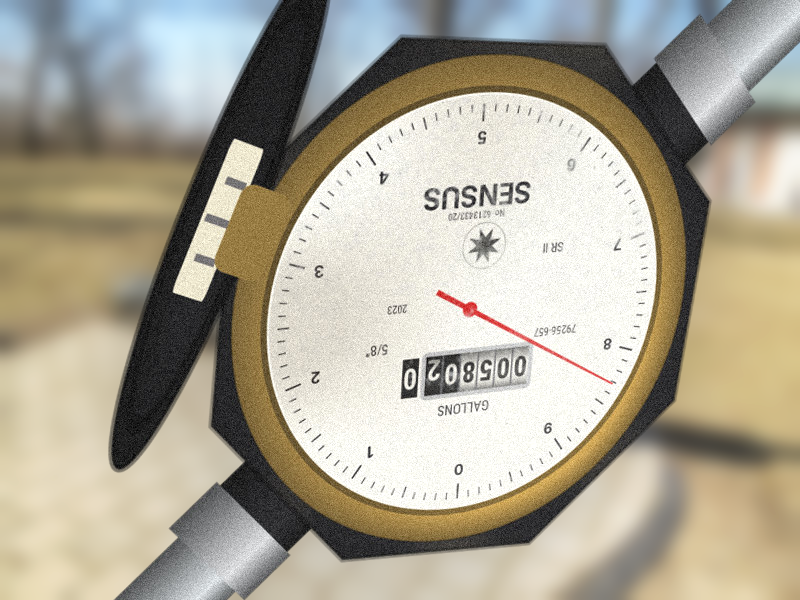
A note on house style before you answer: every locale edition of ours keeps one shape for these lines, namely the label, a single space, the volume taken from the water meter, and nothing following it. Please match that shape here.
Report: 58018.3 gal
